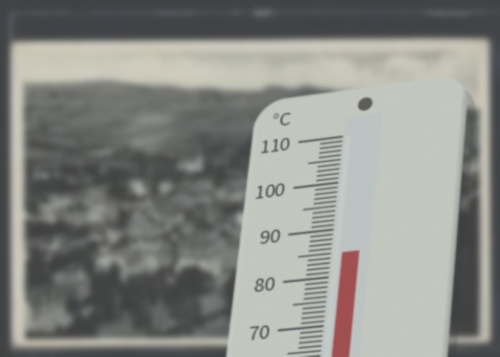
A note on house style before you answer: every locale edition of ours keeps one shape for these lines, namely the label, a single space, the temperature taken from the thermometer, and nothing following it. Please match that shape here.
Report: 85 °C
